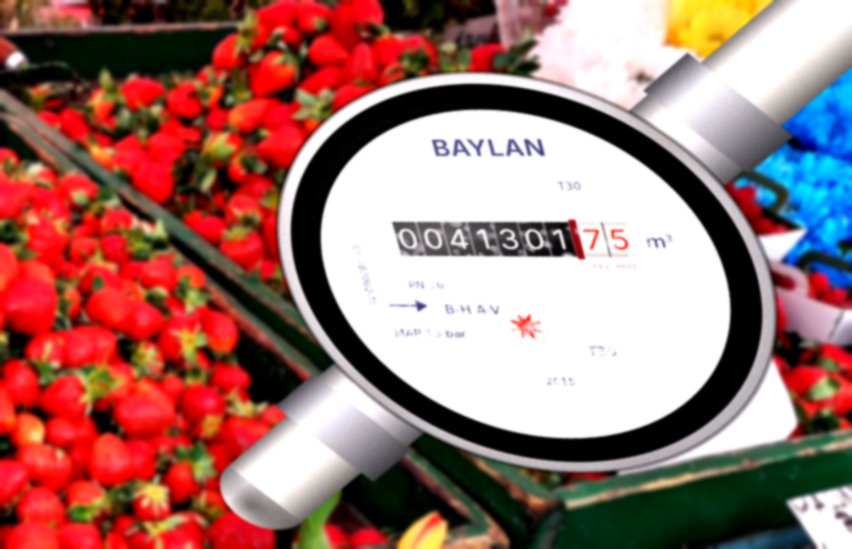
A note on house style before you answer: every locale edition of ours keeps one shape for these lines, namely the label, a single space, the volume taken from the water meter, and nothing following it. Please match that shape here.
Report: 41301.75 m³
